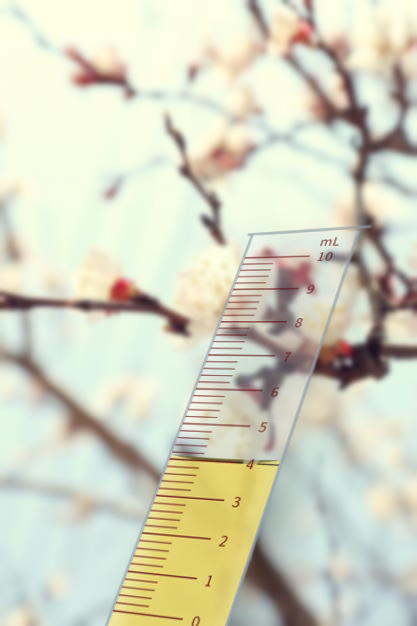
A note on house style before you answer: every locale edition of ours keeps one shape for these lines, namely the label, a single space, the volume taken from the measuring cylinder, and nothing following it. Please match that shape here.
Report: 4 mL
